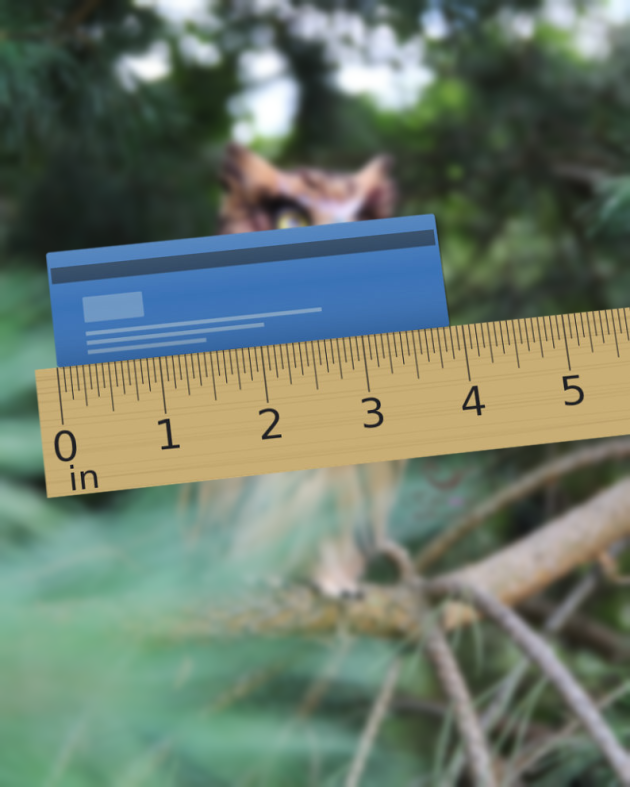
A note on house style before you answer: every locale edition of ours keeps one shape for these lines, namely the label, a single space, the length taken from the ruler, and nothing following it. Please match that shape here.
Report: 3.875 in
